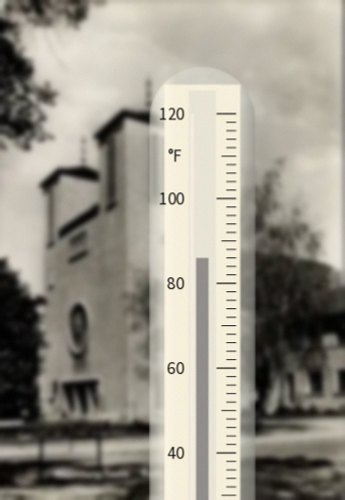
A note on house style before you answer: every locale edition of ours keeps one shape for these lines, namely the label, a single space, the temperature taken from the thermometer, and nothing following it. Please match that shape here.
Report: 86 °F
